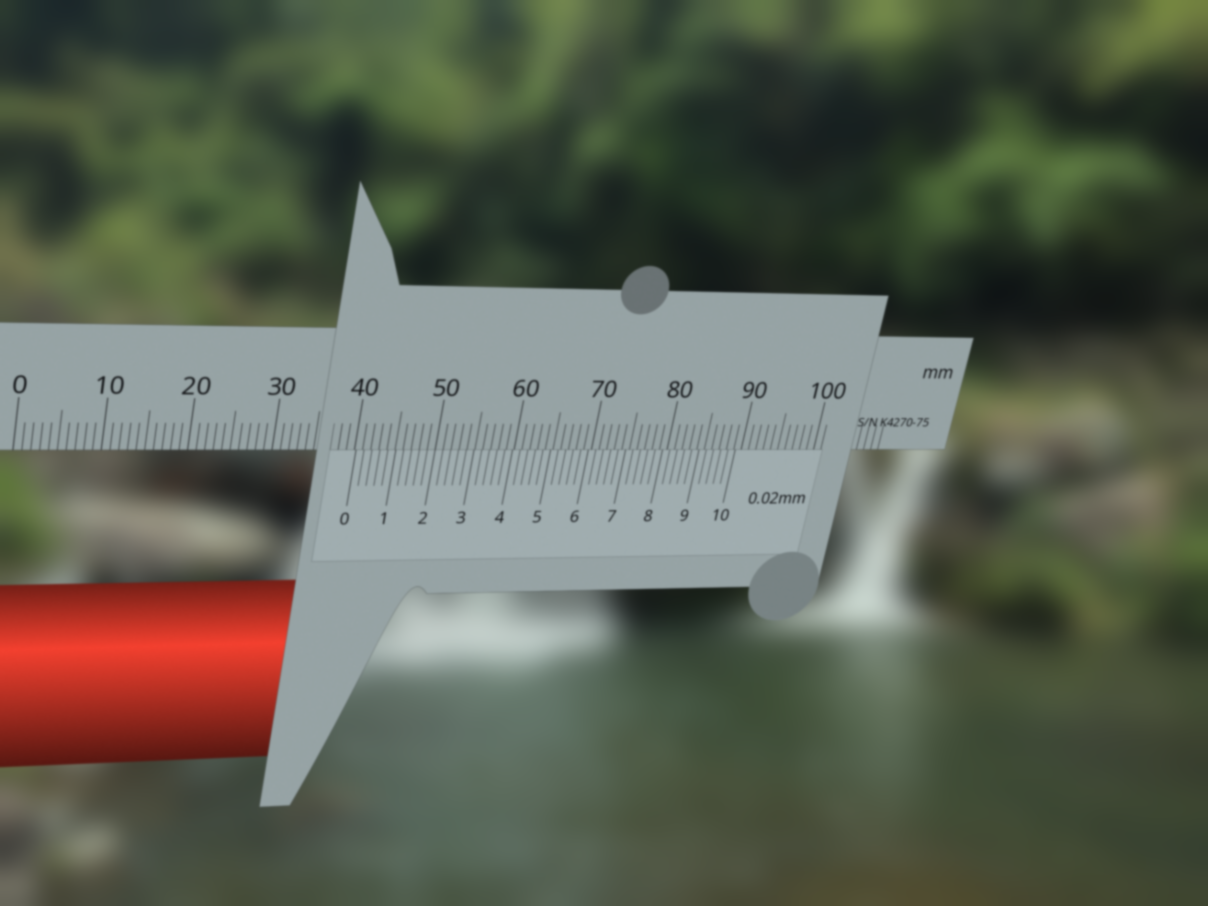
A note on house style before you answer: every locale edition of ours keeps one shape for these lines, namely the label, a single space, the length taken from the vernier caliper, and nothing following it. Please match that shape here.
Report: 40.2 mm
